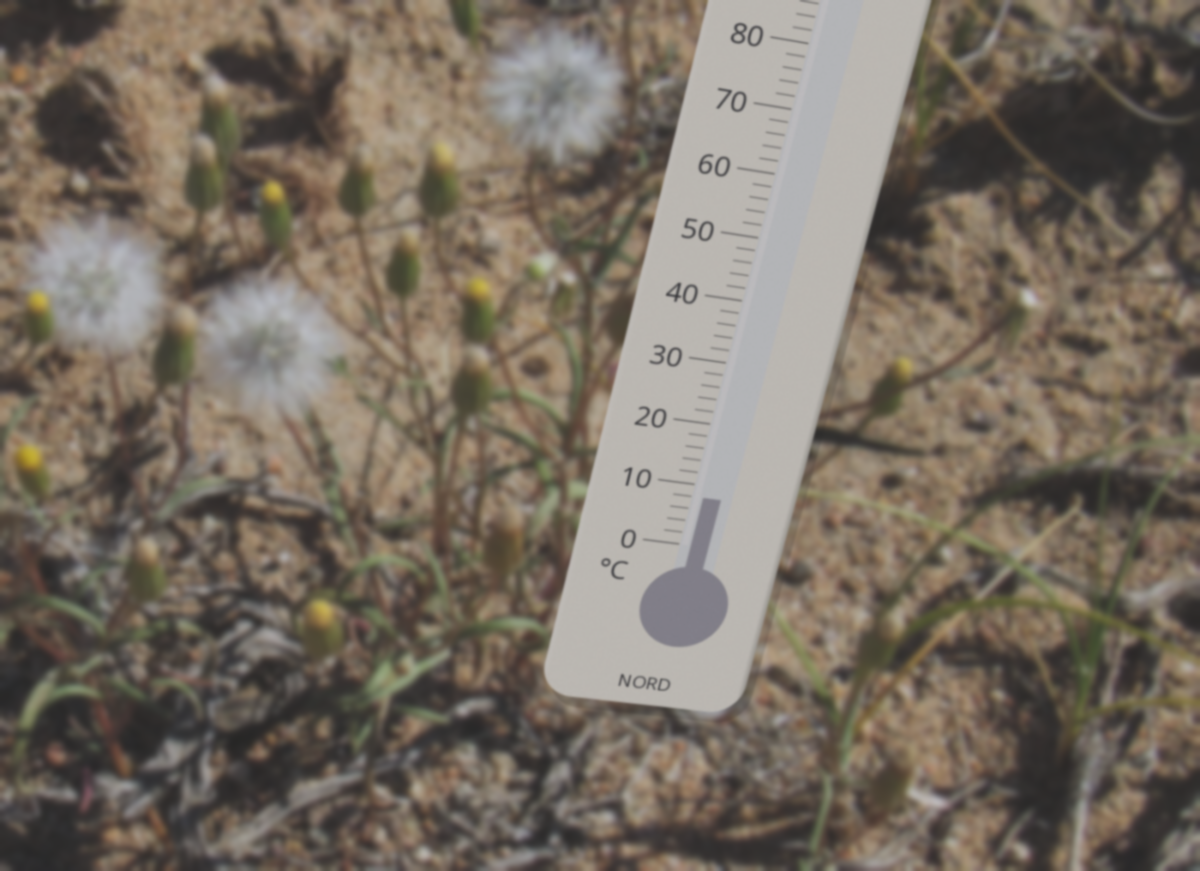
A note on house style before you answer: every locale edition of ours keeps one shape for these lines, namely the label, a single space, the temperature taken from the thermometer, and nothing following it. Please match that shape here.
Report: 8 °C
